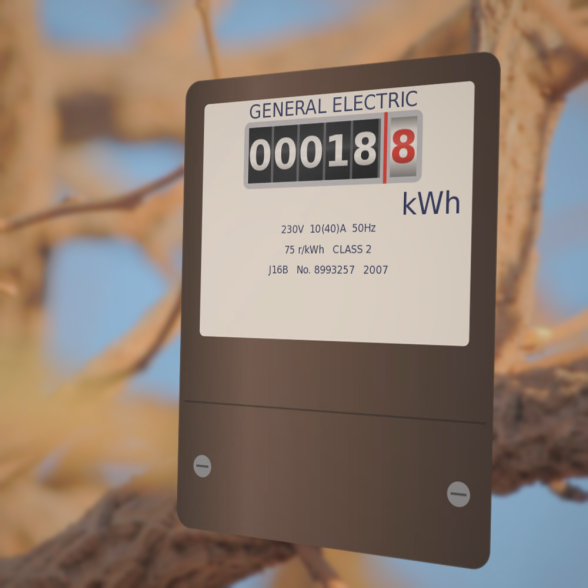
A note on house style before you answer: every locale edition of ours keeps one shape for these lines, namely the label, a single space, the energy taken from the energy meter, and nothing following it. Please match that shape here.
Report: 18.8 kWh
